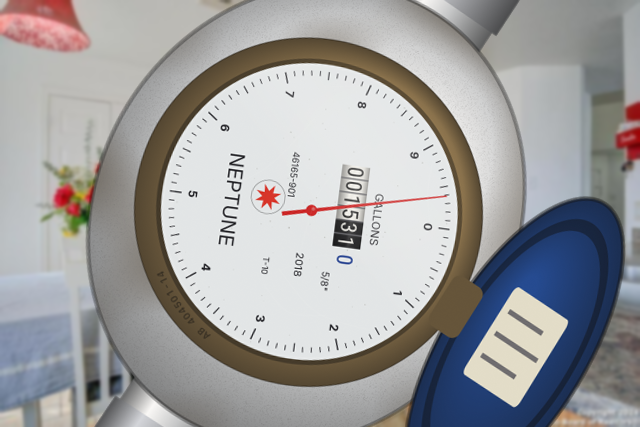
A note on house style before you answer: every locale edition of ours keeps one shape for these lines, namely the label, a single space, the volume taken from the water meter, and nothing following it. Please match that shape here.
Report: 15309.6 gal
